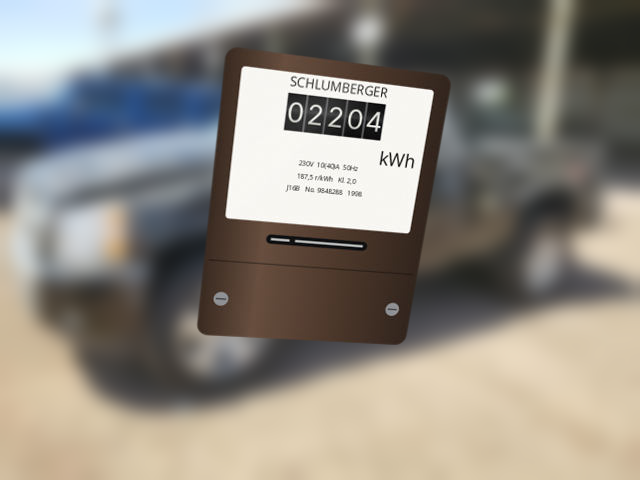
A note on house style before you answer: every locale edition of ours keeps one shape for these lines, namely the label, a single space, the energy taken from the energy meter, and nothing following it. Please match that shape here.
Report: 2204 kWh
